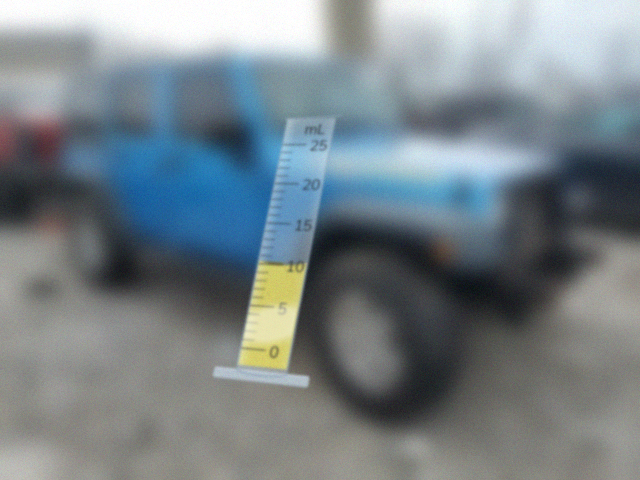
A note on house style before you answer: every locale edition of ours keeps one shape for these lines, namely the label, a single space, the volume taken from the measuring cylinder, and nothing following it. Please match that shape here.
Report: 10 mL
